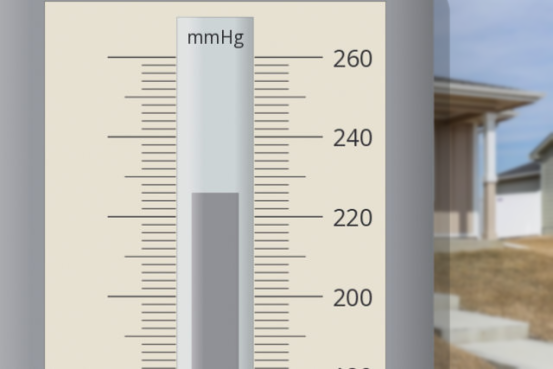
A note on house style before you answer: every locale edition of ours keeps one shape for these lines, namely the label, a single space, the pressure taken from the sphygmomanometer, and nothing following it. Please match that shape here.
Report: 226 mmHg
